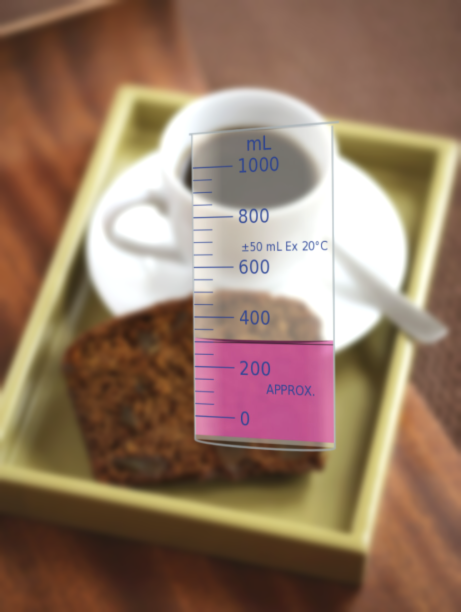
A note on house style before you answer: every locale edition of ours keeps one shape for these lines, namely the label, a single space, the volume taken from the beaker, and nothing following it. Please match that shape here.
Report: 300 mL
